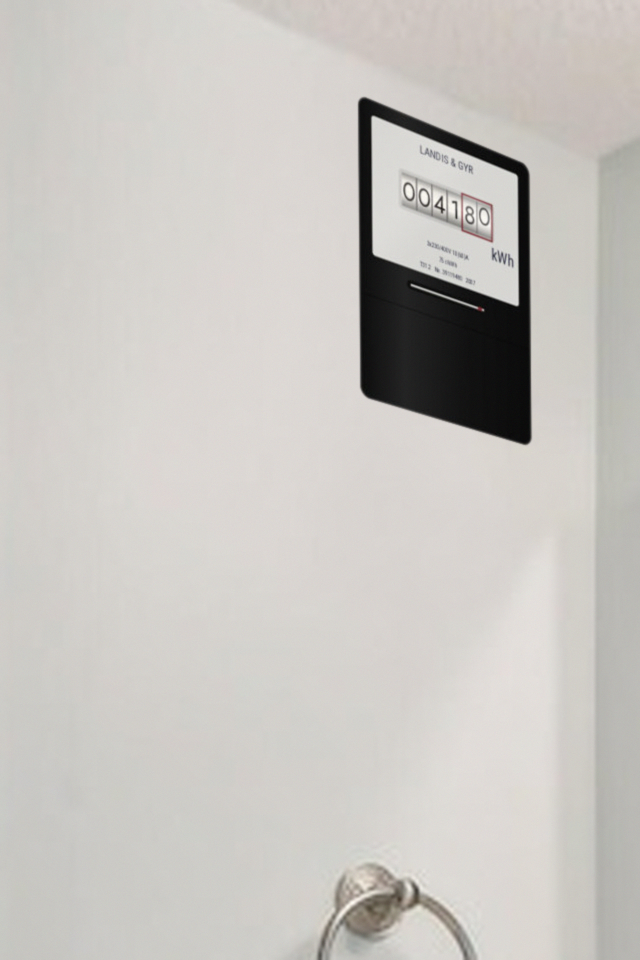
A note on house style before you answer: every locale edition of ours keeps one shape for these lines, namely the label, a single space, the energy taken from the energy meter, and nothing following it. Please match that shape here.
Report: 41.80 kWh
